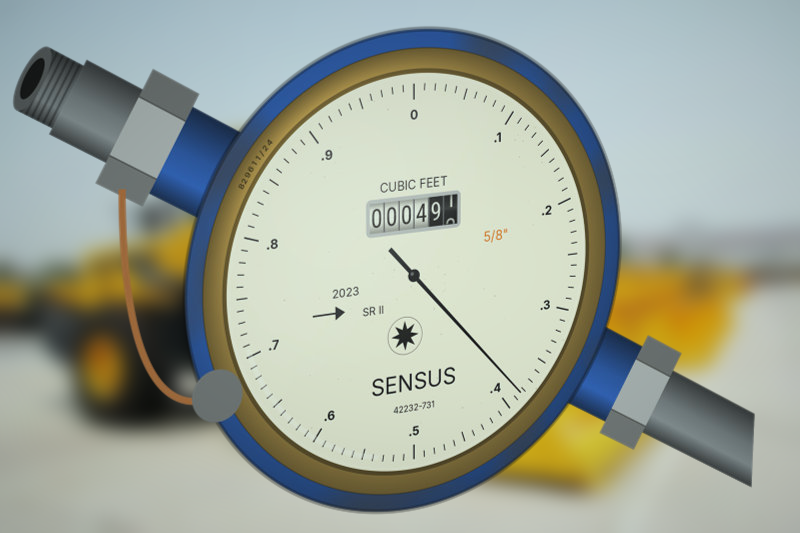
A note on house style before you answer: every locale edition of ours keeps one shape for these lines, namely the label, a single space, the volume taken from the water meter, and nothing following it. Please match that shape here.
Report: 491.38 ft³
